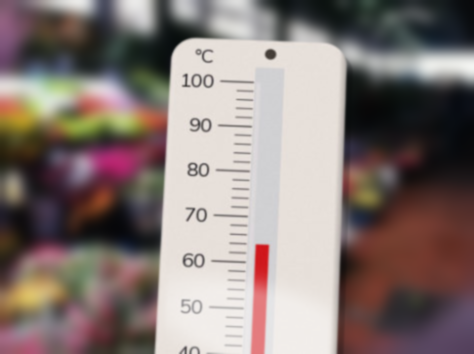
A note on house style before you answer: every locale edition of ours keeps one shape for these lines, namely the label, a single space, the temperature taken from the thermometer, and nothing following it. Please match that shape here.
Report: 64 °C
